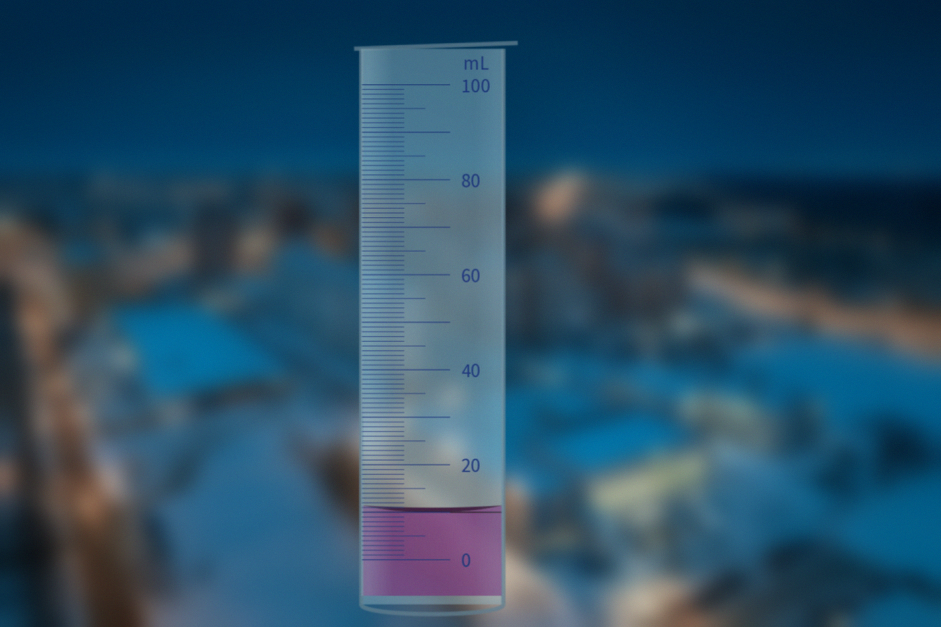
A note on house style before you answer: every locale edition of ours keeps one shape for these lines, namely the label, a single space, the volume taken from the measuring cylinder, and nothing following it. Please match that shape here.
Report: 10 mL
